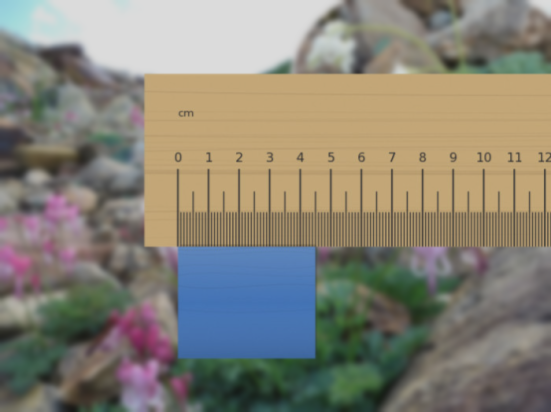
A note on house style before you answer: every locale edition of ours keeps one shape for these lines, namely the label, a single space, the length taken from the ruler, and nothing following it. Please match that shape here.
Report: 4.5 cm
